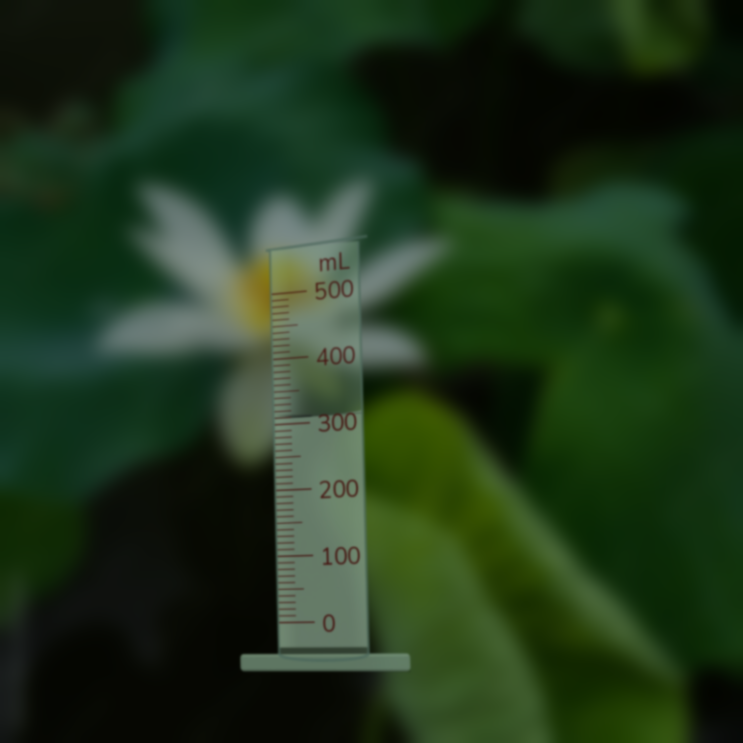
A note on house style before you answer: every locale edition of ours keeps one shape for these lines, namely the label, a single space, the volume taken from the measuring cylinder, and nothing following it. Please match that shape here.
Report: 310 mL
